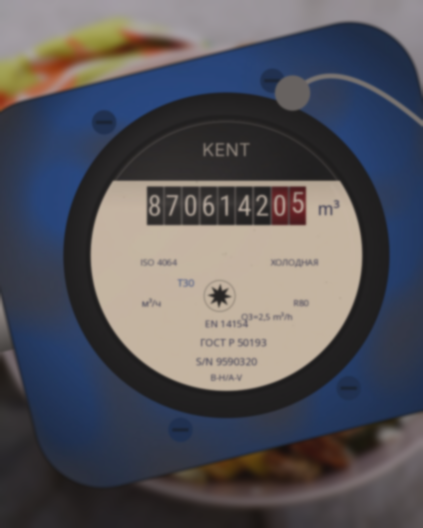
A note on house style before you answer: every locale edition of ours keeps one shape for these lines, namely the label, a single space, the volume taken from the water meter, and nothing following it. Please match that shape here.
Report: 8706142.05 m³
